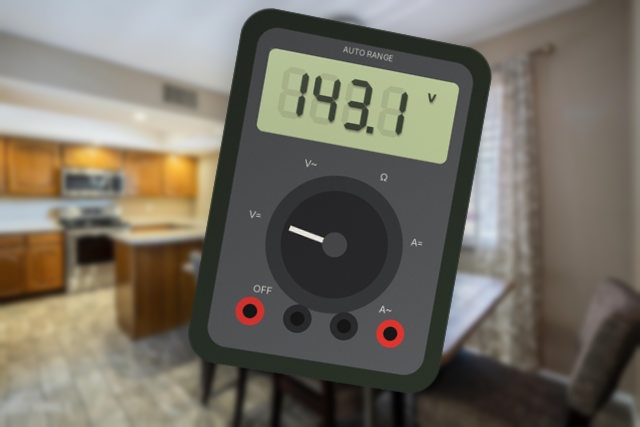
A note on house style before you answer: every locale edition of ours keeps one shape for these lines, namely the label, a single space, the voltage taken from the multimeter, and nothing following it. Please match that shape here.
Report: 143.1 V
